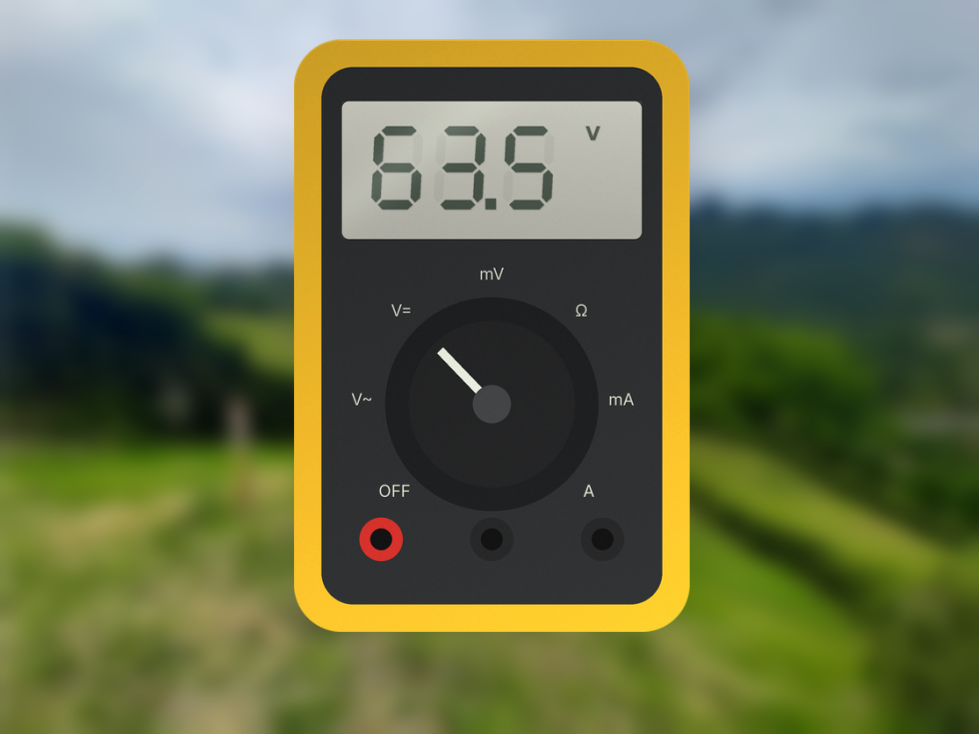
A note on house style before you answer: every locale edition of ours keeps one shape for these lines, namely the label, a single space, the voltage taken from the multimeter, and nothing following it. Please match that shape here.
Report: 63.5 V
